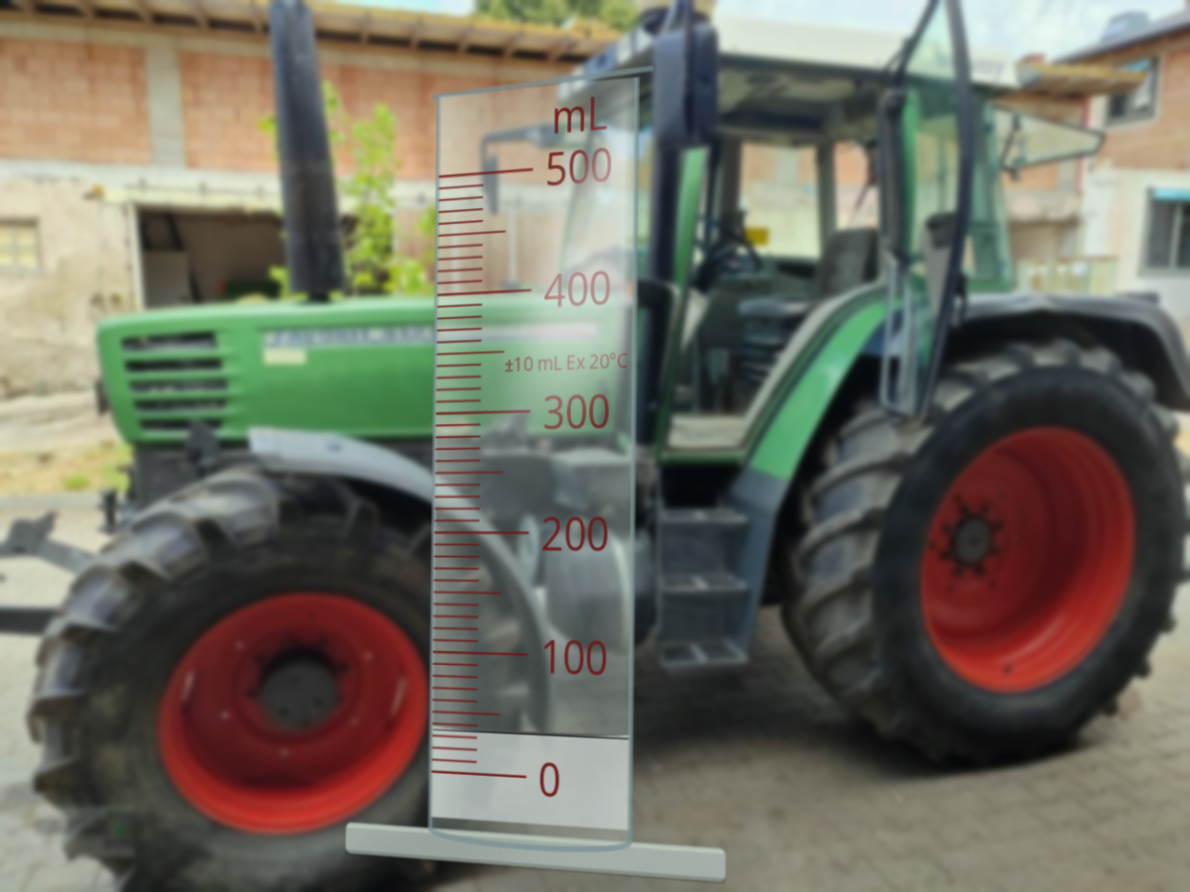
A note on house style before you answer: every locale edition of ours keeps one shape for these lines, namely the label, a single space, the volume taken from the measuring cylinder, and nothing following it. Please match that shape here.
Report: 35 mL
